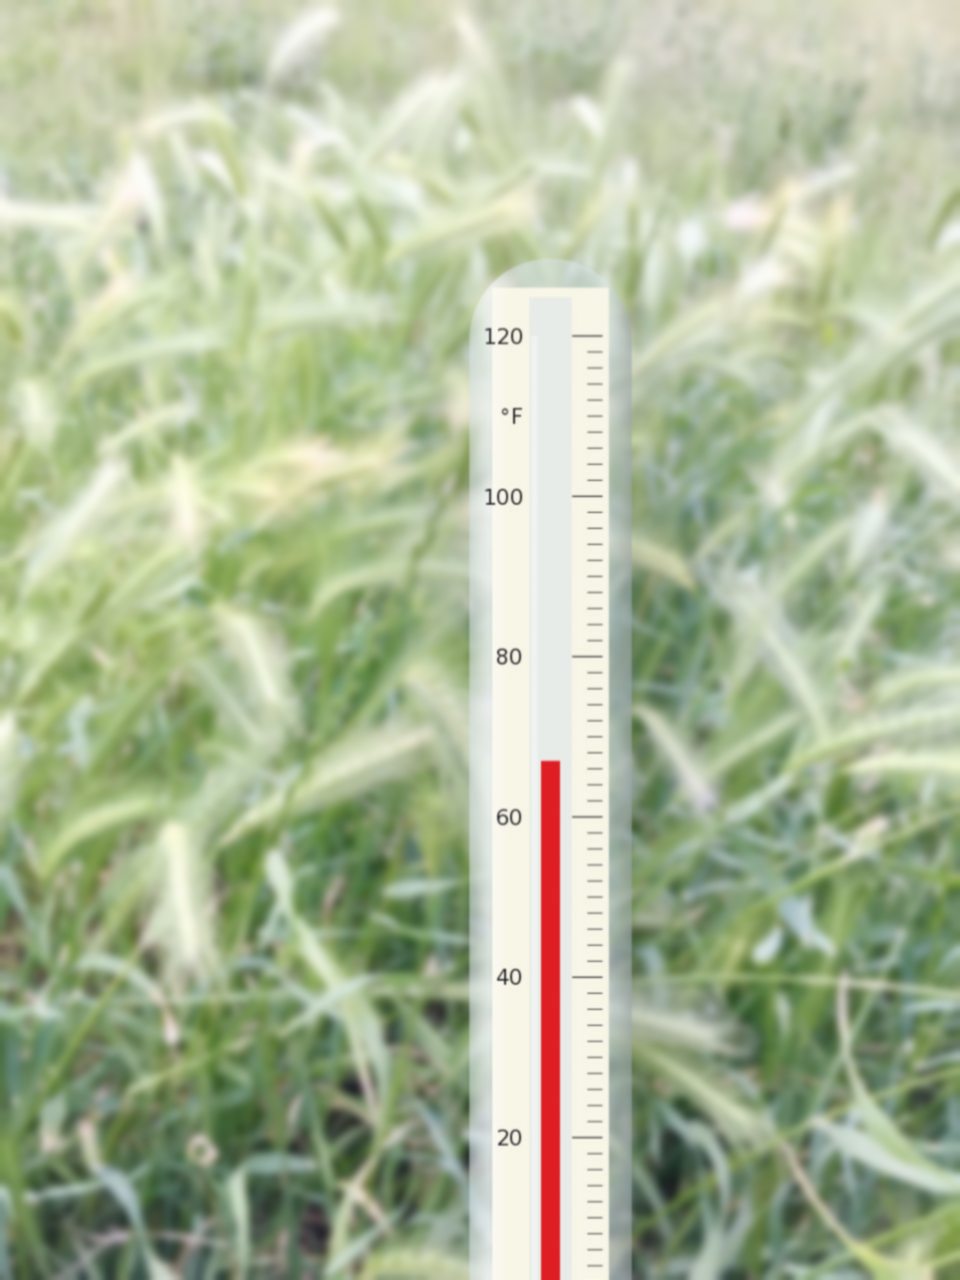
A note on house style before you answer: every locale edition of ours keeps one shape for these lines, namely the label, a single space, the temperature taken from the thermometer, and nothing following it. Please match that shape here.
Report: 67 °F
